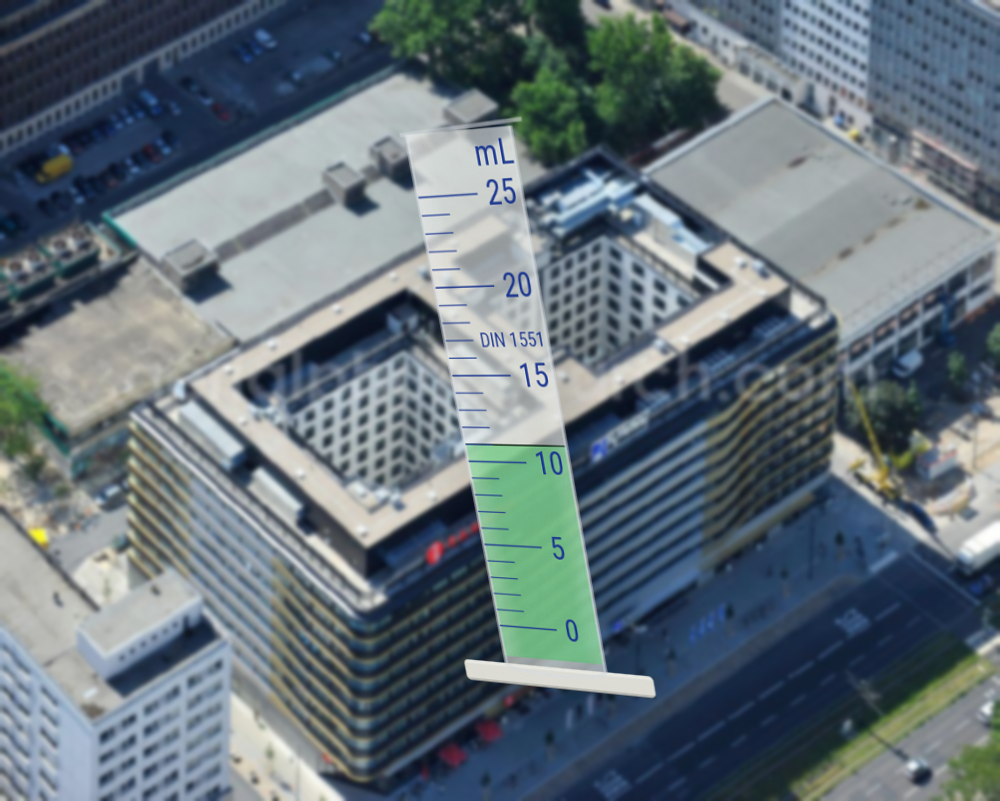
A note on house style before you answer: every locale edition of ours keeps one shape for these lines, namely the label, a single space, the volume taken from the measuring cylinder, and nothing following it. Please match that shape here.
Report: 11 mL
